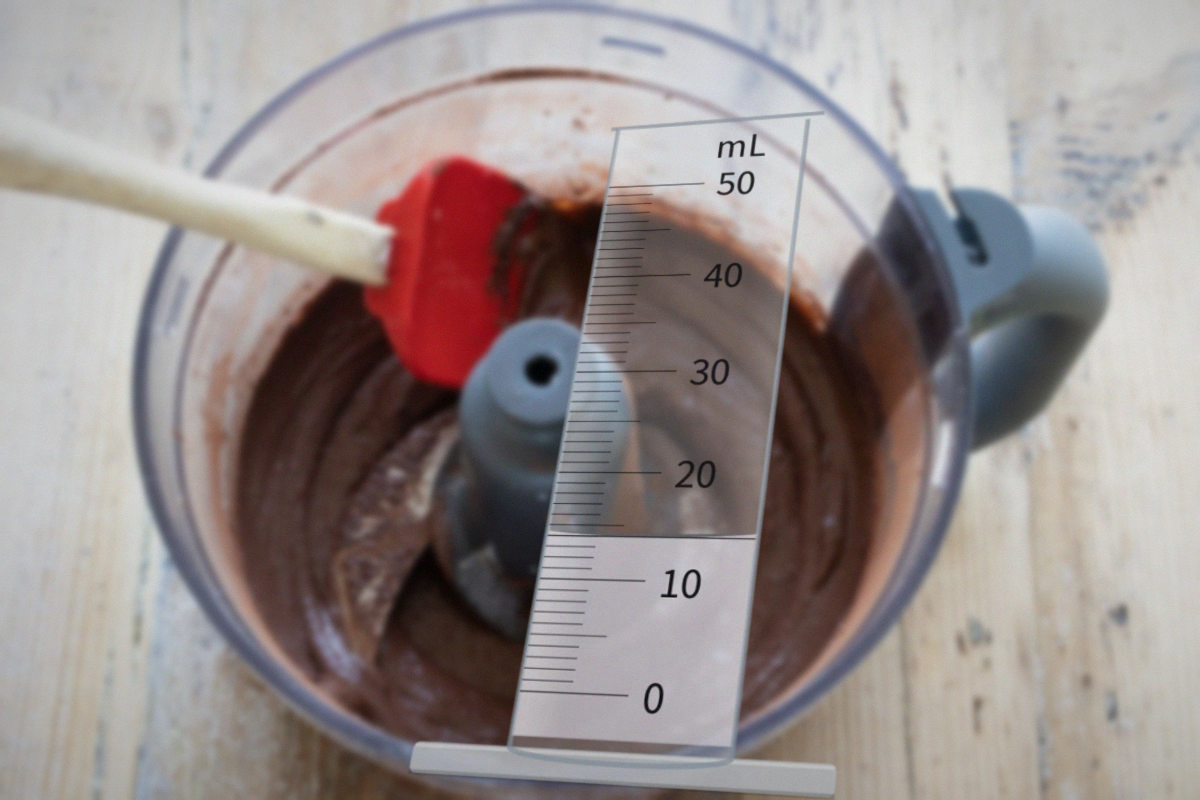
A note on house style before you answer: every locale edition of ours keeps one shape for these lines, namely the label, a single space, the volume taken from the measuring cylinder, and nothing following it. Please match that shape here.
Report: 14 mL
